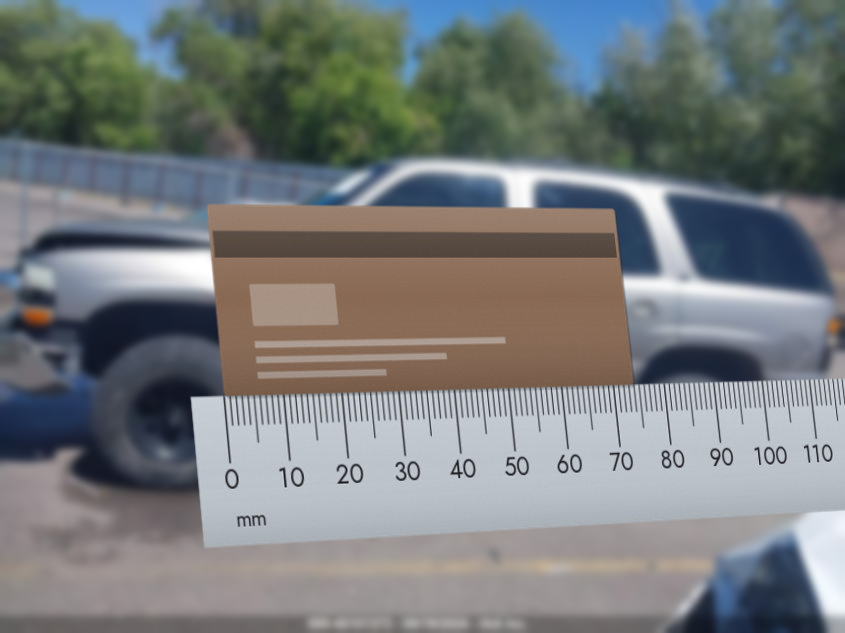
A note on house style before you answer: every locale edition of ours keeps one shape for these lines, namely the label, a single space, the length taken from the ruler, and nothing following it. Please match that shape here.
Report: 74 mm
